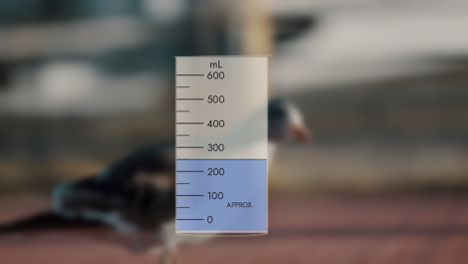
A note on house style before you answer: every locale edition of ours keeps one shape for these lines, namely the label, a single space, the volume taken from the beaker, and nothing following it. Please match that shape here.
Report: 250 mL
